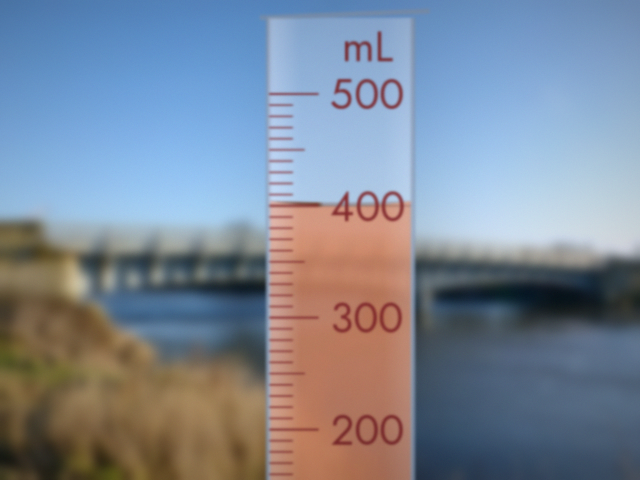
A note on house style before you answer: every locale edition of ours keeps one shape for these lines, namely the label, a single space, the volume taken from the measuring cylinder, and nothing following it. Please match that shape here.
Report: 400 mL
